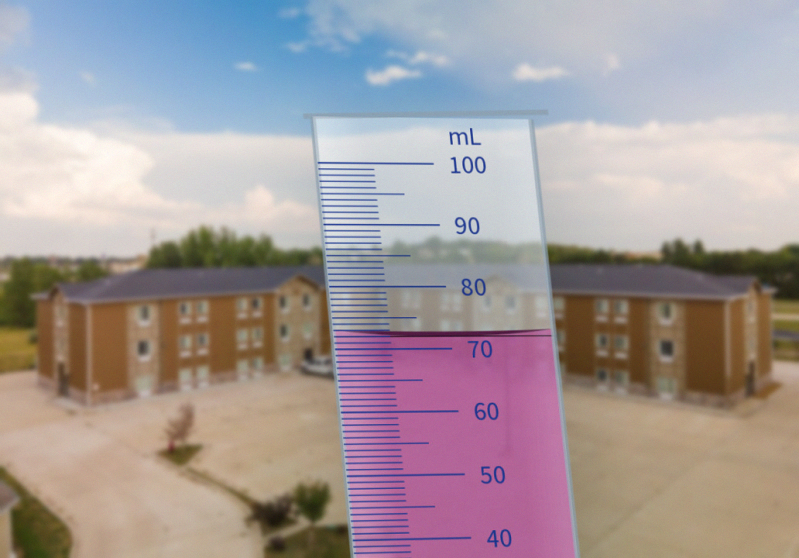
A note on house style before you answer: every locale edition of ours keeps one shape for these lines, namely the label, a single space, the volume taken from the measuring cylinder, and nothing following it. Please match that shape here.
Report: 72 mL
